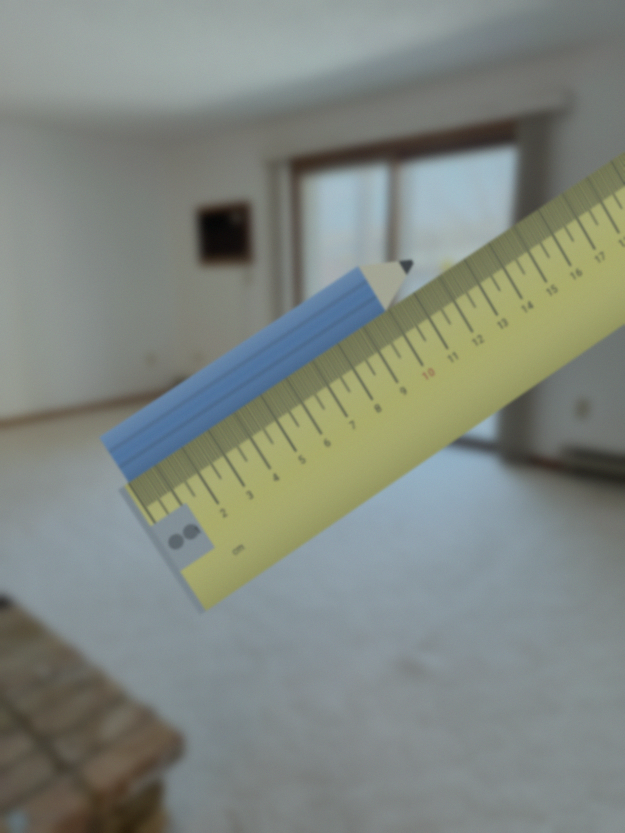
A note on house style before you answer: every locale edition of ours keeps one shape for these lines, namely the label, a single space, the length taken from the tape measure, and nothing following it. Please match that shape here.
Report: 11.5 cm
